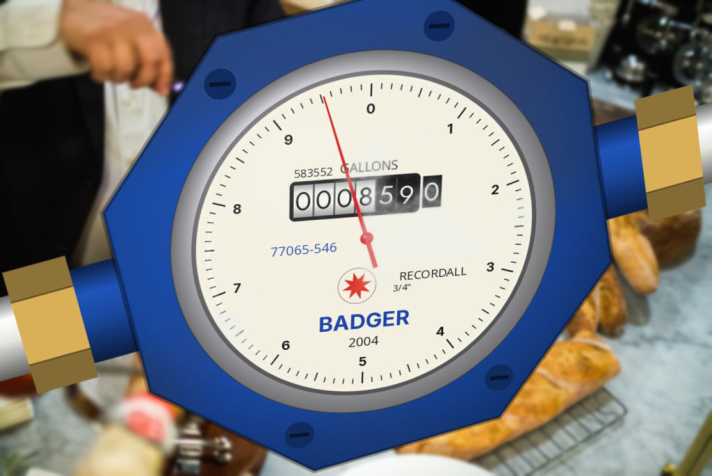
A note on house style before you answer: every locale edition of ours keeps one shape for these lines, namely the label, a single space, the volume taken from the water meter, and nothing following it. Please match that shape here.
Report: 8589.5 gal
